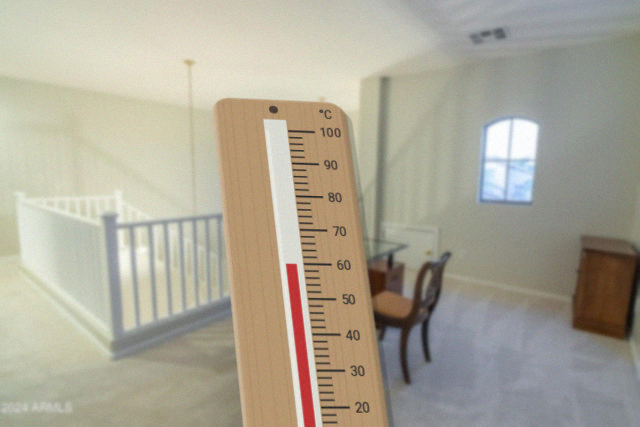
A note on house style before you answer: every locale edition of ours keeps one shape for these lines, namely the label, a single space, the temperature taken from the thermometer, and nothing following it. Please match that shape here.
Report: 60 °C
